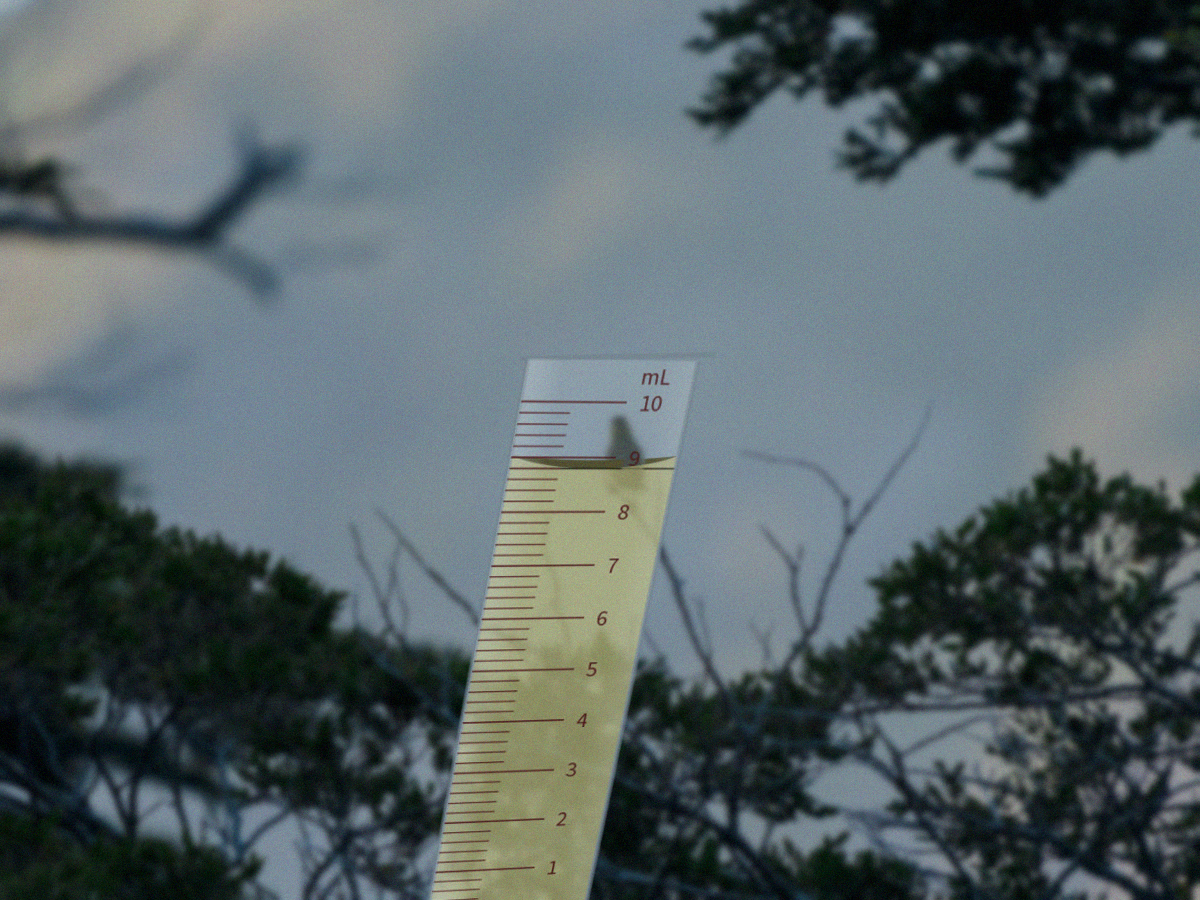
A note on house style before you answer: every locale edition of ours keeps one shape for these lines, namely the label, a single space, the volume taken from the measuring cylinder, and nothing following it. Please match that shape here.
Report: 8.8 mL
